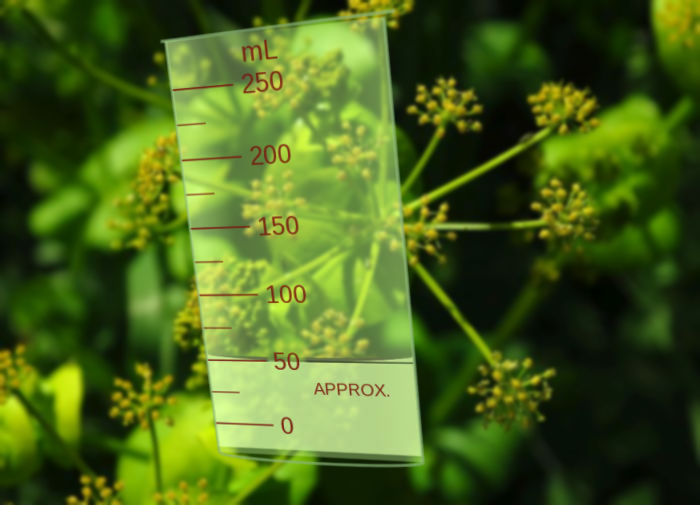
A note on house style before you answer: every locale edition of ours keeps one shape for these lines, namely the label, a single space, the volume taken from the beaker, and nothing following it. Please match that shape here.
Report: 50 mL
